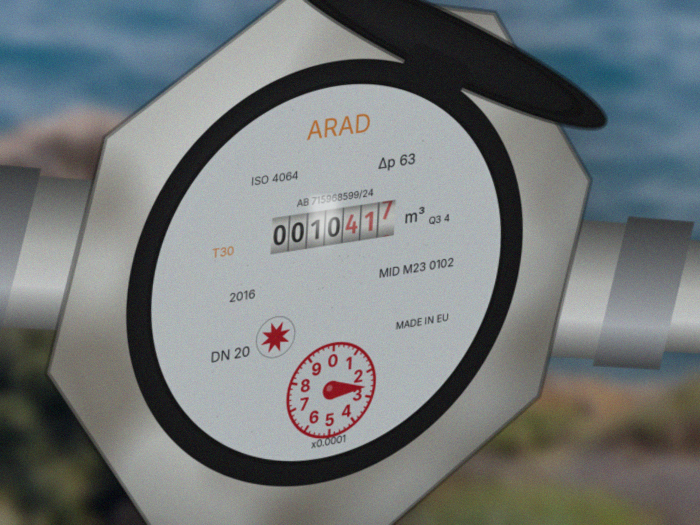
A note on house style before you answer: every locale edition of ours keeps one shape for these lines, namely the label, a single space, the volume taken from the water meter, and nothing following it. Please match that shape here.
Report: 10.4172 m³
